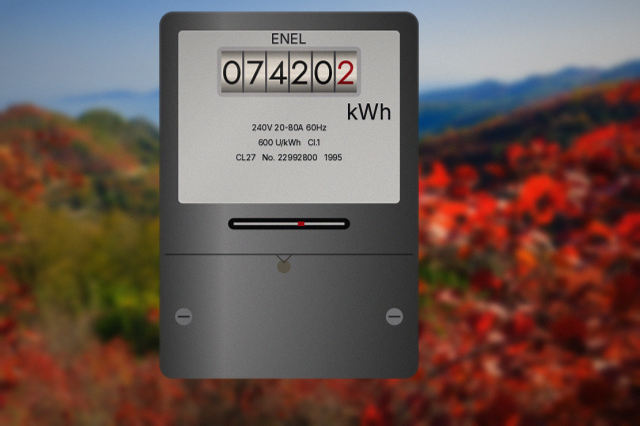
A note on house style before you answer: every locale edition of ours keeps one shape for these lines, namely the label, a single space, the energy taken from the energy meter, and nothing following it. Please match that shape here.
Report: 7420.2 kWh
